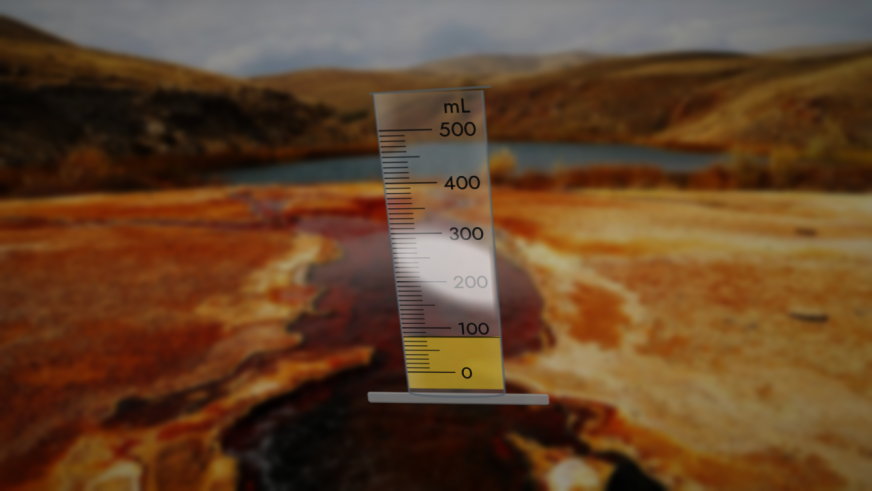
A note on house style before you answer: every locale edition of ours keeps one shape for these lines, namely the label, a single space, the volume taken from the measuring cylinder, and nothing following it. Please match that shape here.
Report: 80 mL
